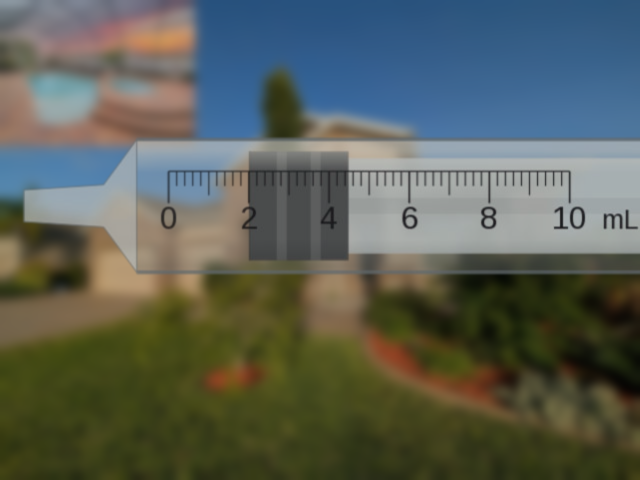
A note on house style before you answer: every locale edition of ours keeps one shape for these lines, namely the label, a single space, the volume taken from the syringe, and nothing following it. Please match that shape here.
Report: 2 mL
